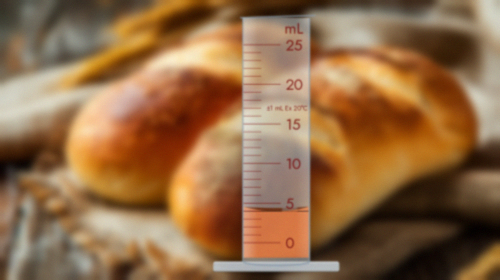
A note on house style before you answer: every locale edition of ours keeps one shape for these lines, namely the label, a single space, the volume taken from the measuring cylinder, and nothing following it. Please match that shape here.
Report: 4 mL
